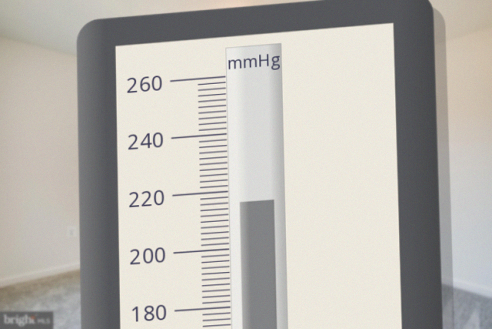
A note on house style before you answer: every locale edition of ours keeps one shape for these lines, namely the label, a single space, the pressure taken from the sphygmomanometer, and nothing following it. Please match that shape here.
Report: 216 mmHg
